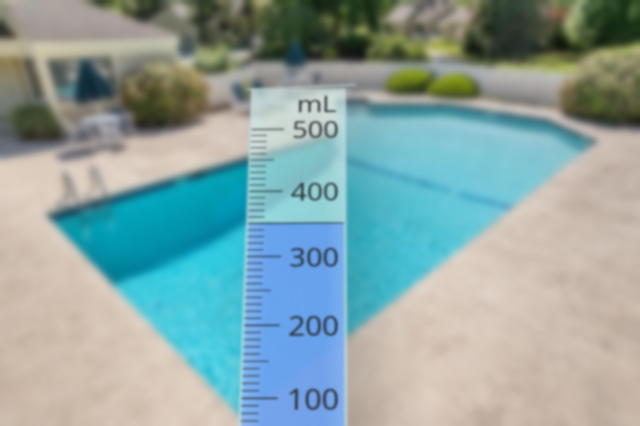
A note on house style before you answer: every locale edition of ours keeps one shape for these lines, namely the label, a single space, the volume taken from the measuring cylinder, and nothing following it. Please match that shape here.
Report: 350 mL
